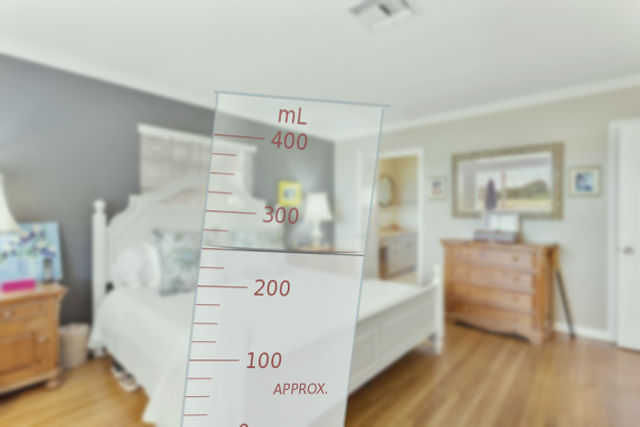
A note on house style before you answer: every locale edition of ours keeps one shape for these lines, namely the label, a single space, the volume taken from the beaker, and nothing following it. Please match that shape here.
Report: 250 mL
